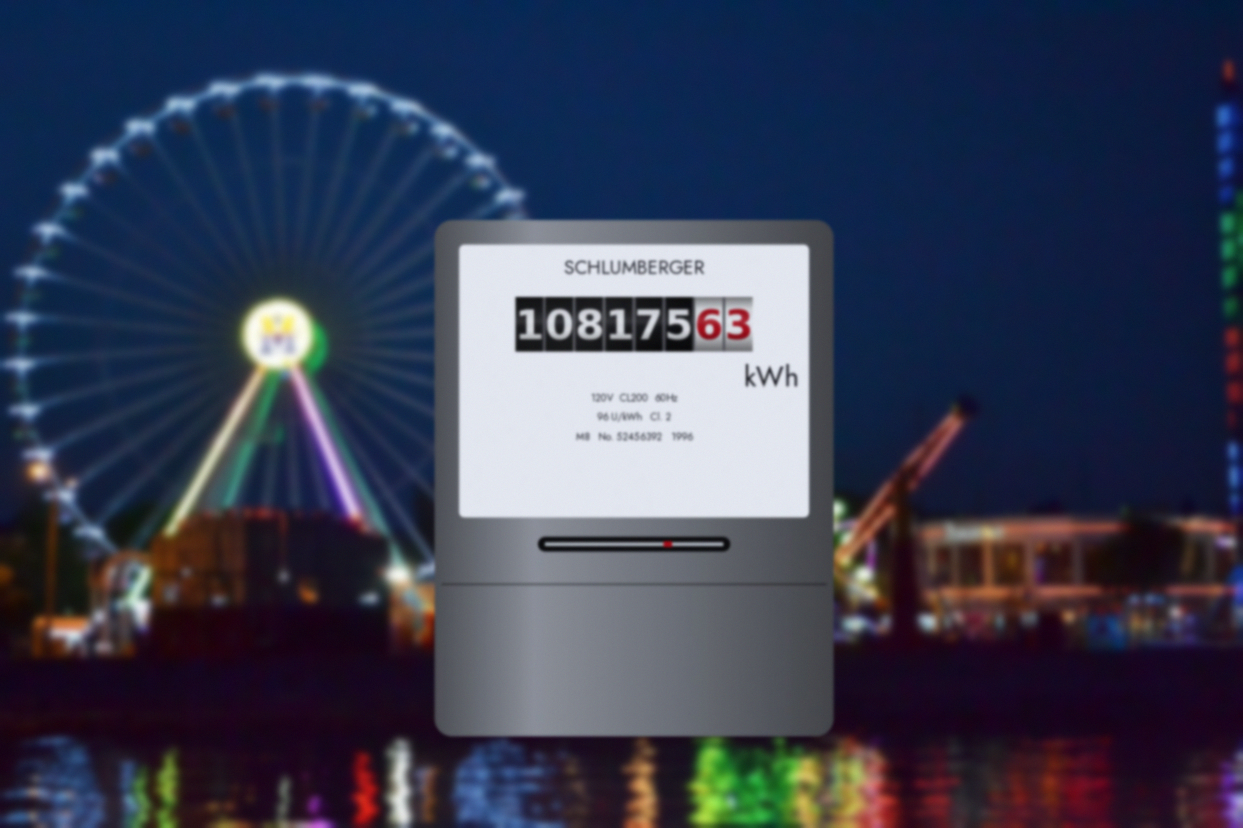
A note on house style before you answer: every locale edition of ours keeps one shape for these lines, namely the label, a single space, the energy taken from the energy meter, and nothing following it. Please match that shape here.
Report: 108175.63 kWh
